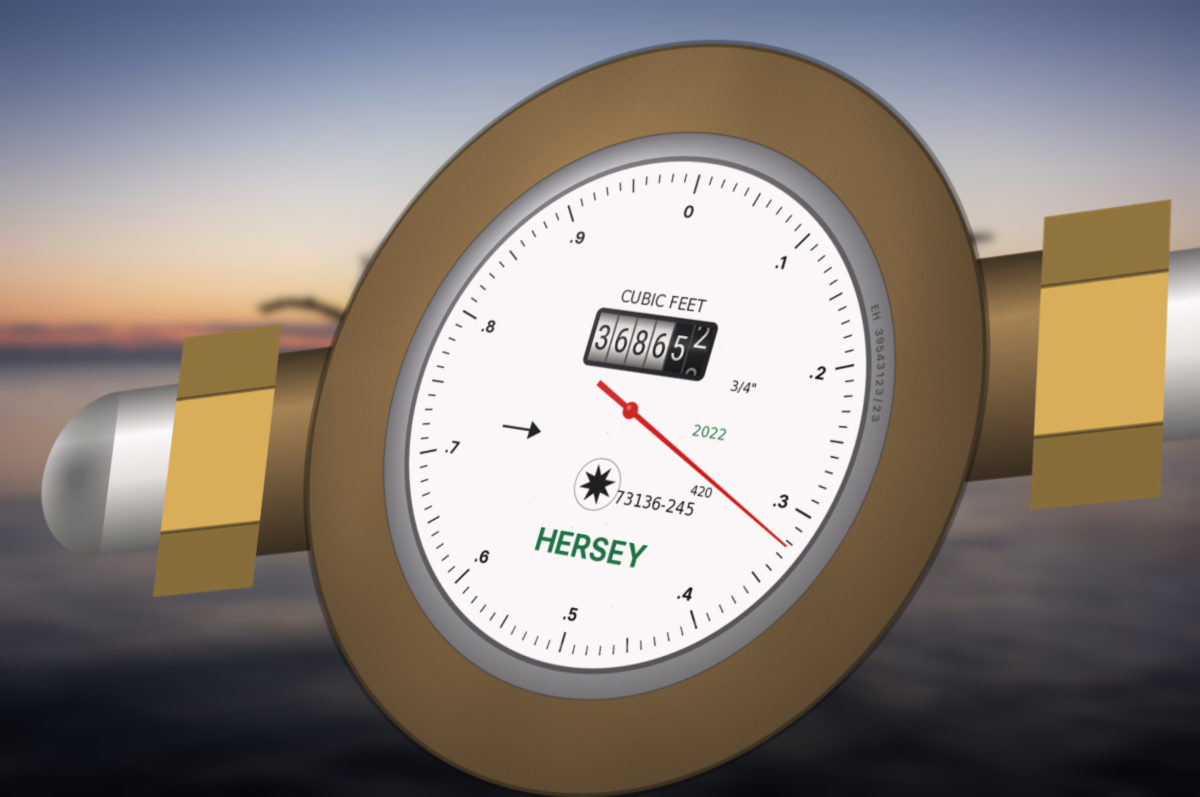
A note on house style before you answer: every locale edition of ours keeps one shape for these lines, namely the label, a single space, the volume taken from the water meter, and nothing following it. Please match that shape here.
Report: 368652.32 ft³
